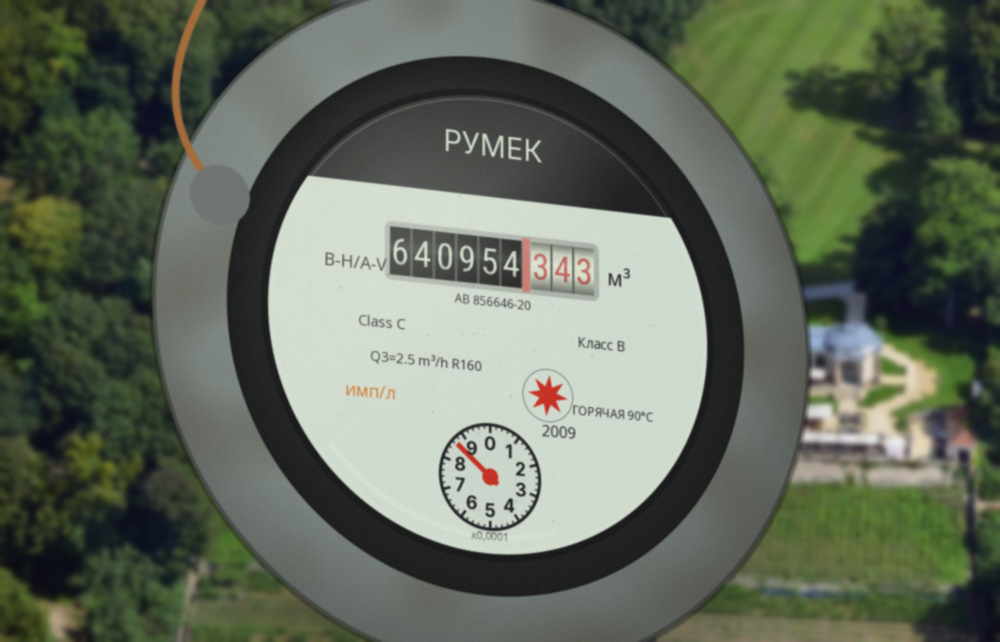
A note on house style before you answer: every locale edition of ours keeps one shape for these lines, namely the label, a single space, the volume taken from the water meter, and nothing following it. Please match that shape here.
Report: 640954.3438 m³
